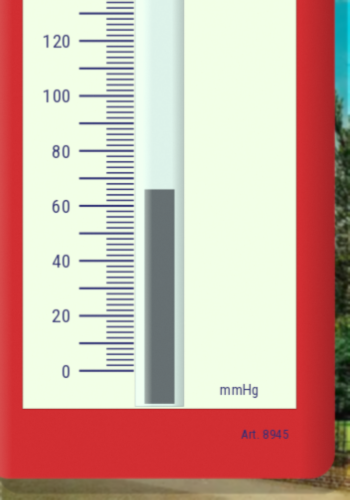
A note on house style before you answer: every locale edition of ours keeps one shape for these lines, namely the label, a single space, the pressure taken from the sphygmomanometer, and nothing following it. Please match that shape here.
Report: 66 mmHg
